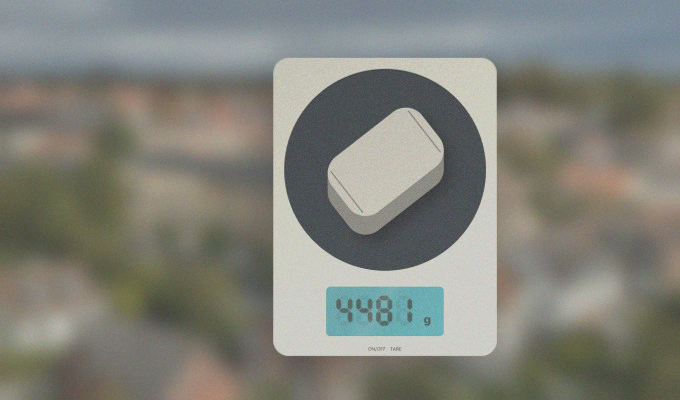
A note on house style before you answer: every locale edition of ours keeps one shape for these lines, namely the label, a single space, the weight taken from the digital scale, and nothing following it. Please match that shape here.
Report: 4481 g
